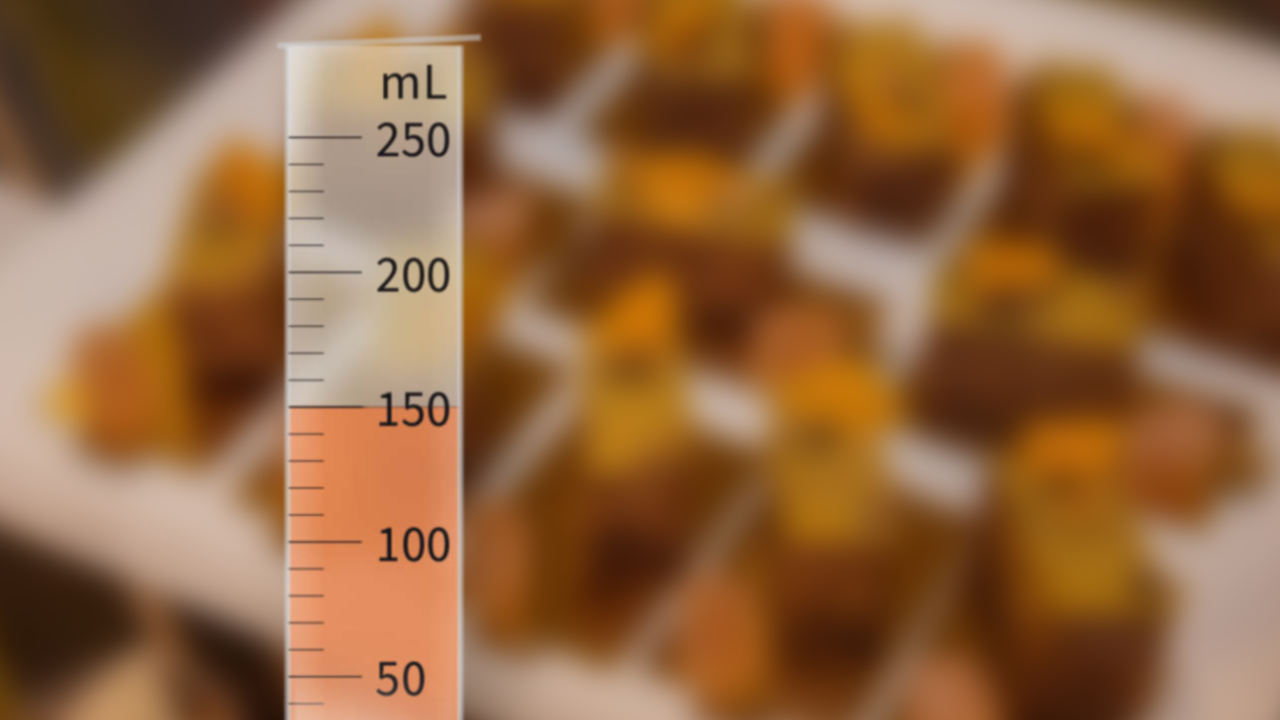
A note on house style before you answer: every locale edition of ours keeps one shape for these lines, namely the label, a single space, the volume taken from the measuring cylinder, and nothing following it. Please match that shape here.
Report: 150 mL
